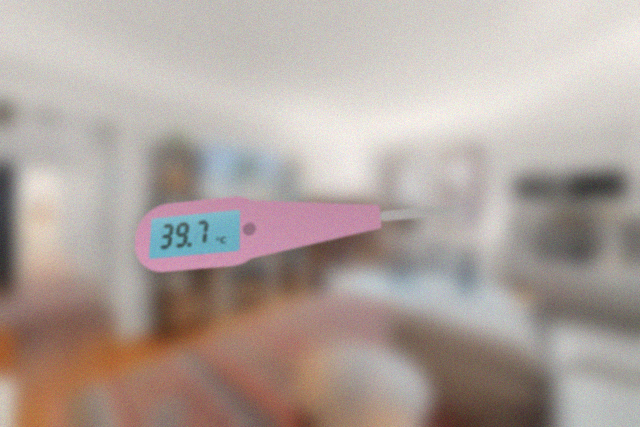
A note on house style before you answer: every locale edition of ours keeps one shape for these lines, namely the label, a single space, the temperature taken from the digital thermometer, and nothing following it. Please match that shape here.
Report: 39.7 °C
